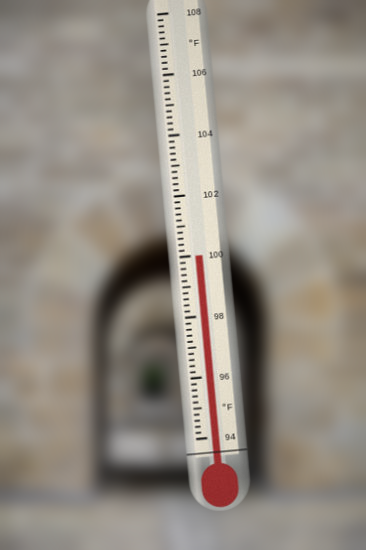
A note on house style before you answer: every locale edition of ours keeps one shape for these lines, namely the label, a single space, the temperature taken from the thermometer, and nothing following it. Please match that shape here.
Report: 100 °F
